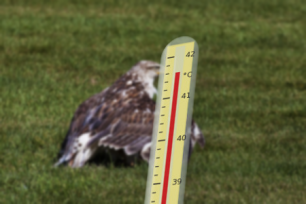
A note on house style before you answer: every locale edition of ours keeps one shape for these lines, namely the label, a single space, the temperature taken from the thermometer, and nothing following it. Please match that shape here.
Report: 41.6 °C
